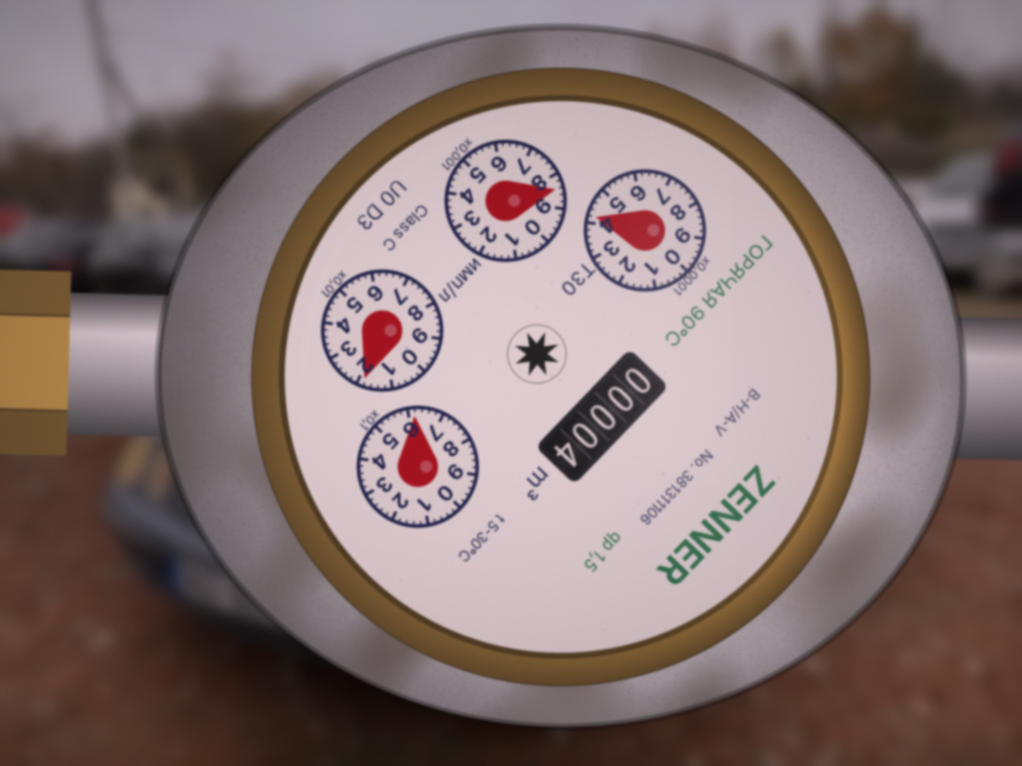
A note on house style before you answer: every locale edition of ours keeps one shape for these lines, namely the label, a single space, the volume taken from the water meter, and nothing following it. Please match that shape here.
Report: 4.6184 m³
